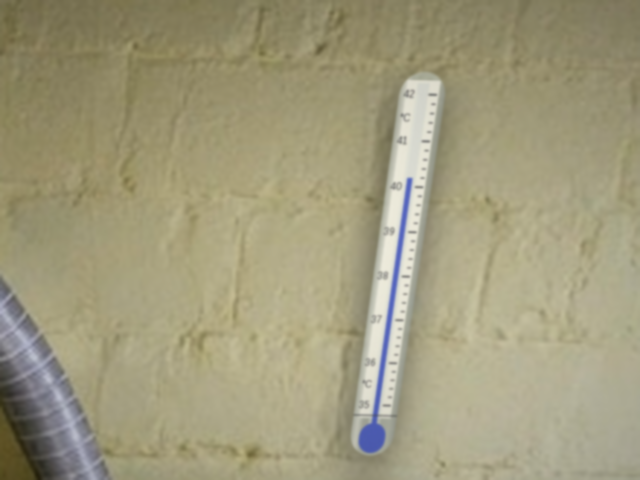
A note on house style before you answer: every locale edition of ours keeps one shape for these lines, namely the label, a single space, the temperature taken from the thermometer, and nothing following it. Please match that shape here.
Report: 40.2 °C
